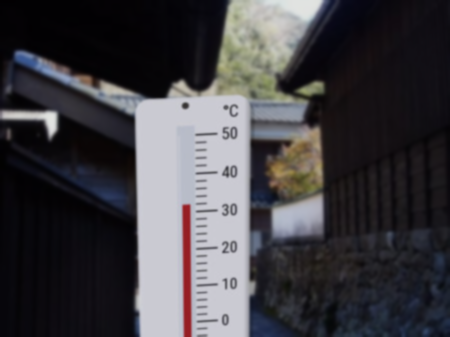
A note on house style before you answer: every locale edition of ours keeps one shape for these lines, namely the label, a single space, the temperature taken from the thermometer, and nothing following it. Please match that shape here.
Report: 32 °C
